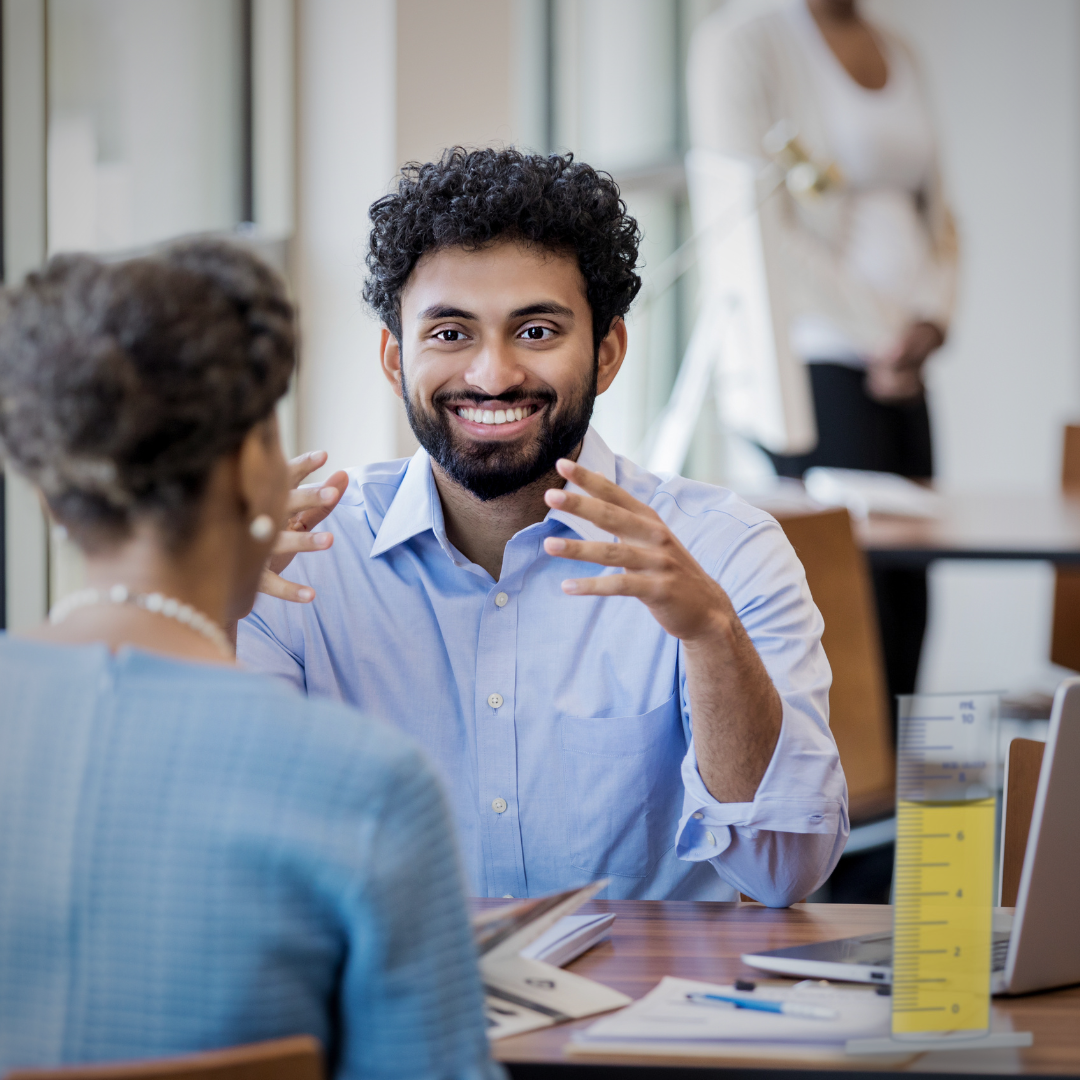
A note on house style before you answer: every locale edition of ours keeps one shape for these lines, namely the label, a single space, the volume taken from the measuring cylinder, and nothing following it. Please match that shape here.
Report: 7 mL
